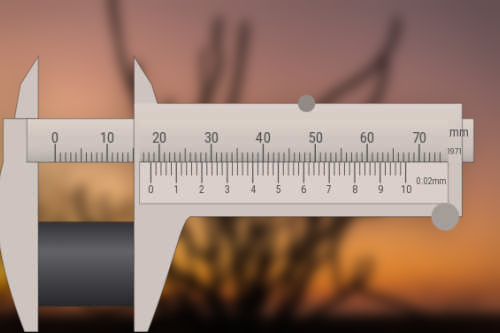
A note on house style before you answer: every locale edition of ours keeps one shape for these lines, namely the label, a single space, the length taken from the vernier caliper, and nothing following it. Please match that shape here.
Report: 18.4 mm
